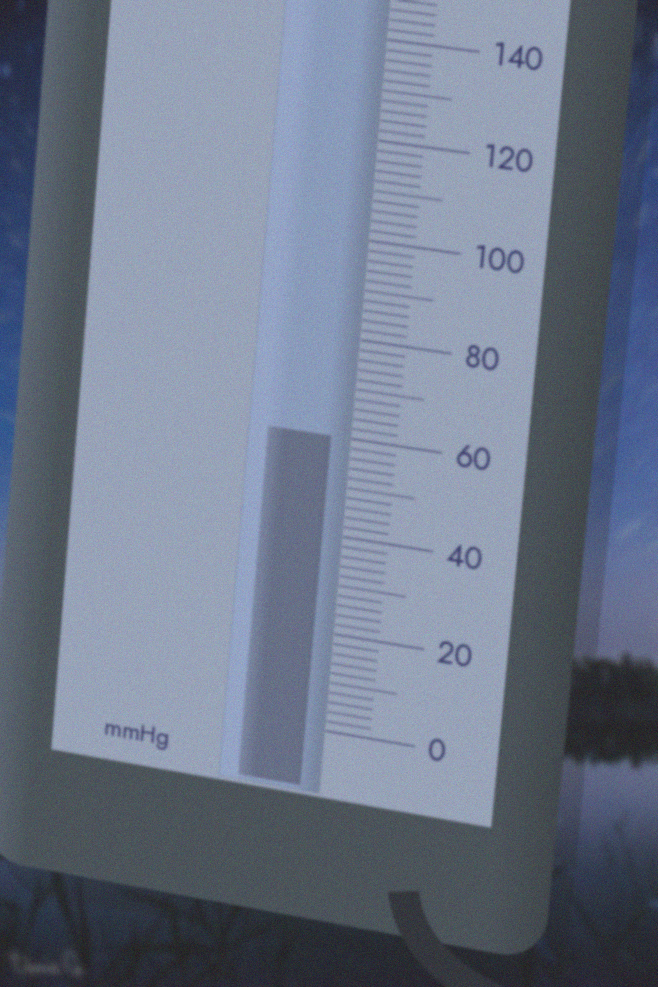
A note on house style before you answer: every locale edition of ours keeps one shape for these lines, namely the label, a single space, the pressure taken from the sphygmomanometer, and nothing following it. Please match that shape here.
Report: 60 mmHg
